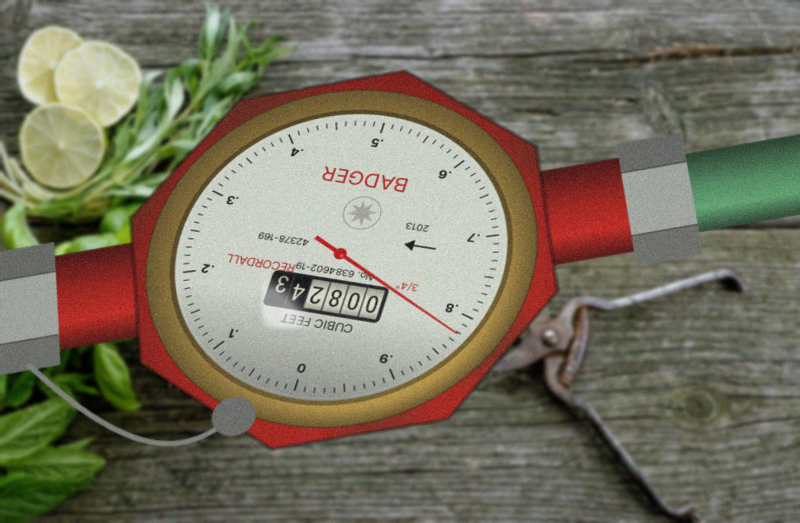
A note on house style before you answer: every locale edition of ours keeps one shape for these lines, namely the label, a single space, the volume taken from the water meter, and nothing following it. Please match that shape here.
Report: 8242.82 ft³
